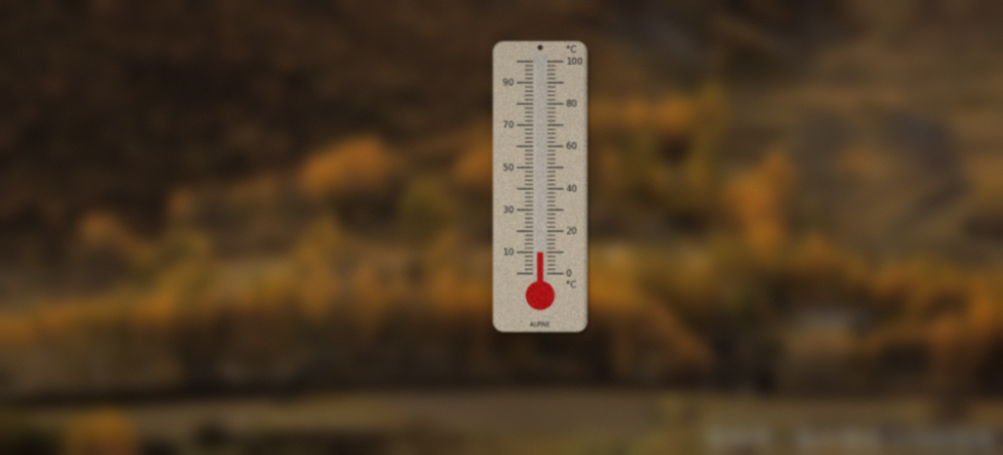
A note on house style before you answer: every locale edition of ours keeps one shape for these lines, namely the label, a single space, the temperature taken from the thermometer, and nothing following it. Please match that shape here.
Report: 10 °C
